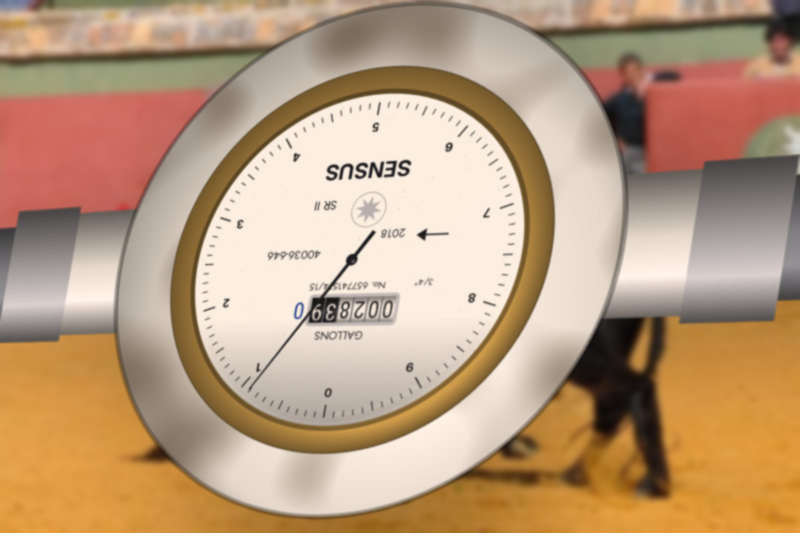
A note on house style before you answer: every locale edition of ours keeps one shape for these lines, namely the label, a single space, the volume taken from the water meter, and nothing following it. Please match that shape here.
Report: 28390.9 gal
